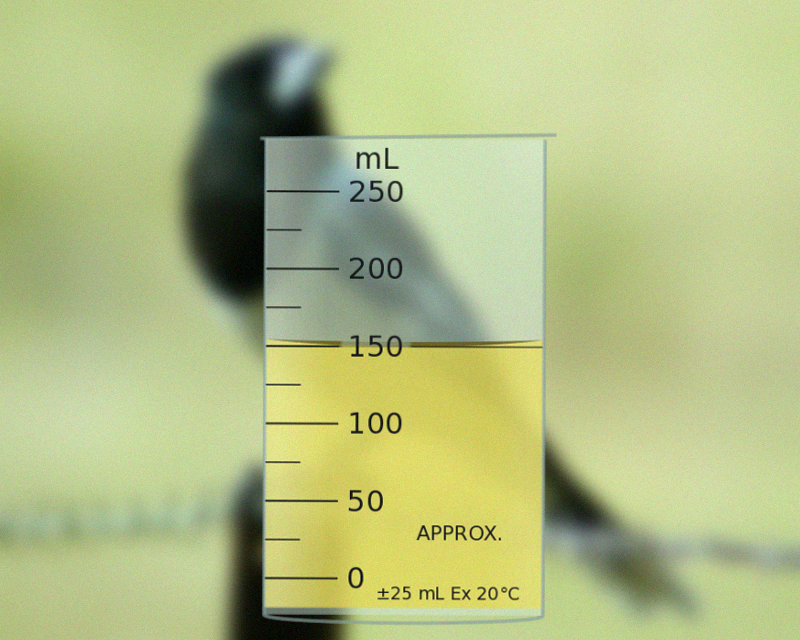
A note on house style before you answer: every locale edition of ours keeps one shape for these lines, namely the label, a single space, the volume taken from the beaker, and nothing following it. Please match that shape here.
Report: 150 mL
